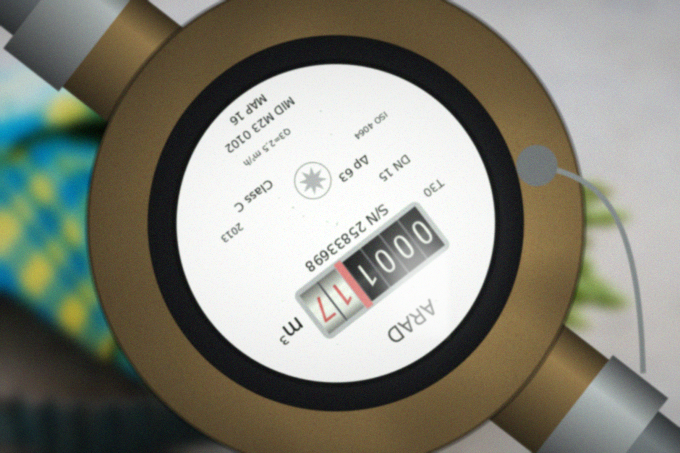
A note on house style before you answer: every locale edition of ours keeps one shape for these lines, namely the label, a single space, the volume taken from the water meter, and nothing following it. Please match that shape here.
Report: 1.17 m³
